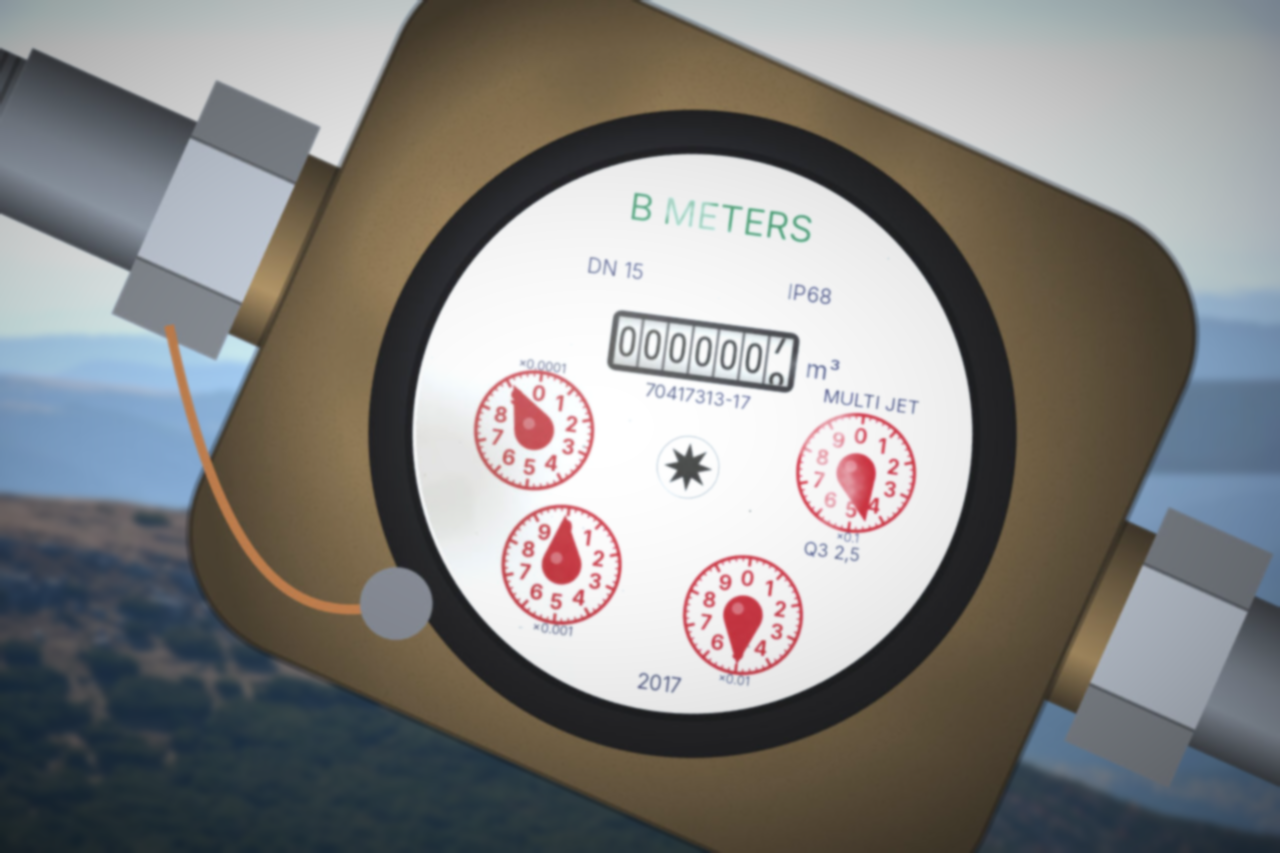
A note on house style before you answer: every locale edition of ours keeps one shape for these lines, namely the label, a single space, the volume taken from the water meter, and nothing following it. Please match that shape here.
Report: 7.4499 m³
